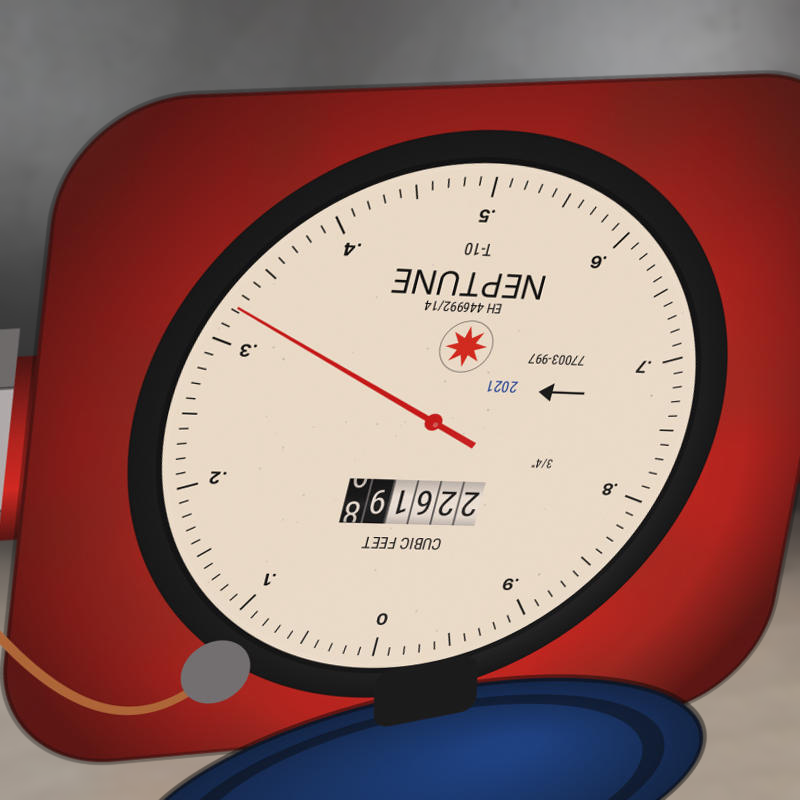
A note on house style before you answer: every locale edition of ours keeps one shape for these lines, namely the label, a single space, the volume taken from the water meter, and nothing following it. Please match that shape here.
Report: 226198.32 ft³
